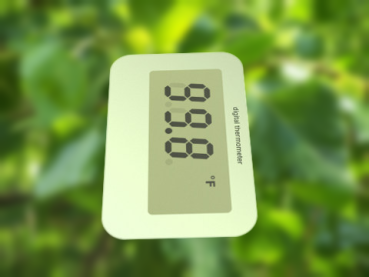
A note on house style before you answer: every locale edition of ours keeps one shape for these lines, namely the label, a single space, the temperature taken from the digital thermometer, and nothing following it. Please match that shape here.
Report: 99.8 °F
